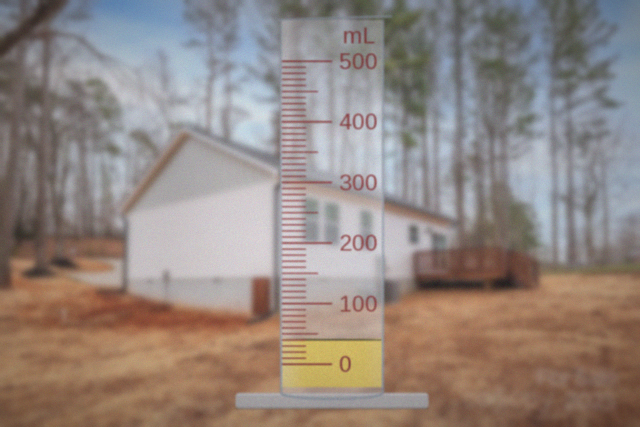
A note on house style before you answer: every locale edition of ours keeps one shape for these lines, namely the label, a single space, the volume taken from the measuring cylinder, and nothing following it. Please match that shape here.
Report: 40 mL
